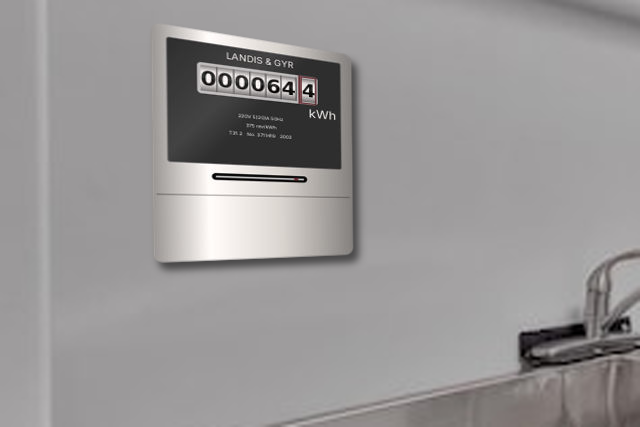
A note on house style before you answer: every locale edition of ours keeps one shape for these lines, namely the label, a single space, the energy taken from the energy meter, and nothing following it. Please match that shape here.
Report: 64.4 kWh
